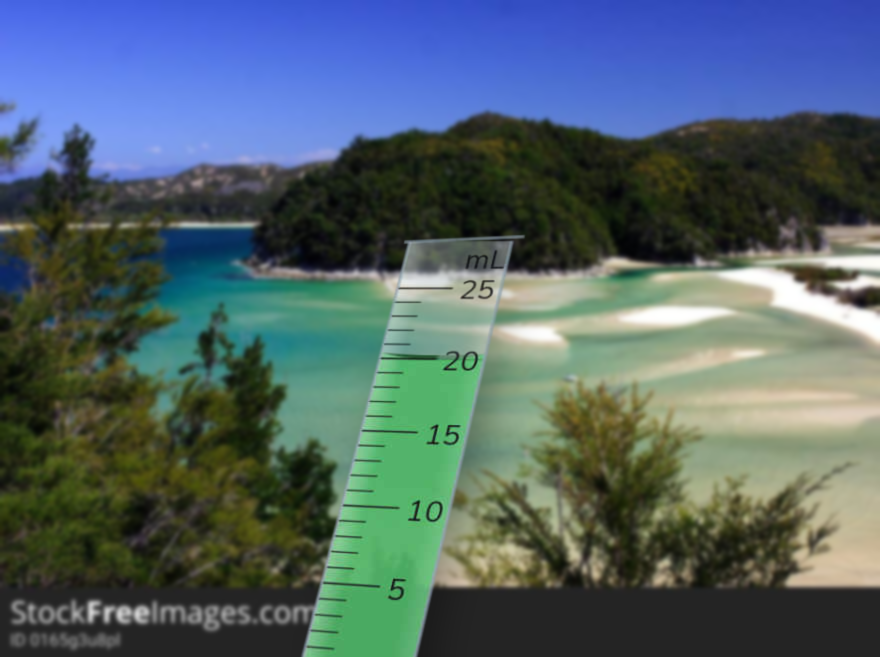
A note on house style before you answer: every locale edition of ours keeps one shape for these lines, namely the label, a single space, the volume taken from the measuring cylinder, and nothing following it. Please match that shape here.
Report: 20 mL
